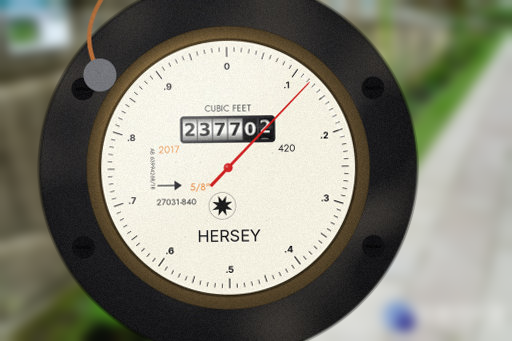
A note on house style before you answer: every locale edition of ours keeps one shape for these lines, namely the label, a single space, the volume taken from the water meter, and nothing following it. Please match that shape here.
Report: 237702.12 ft³
